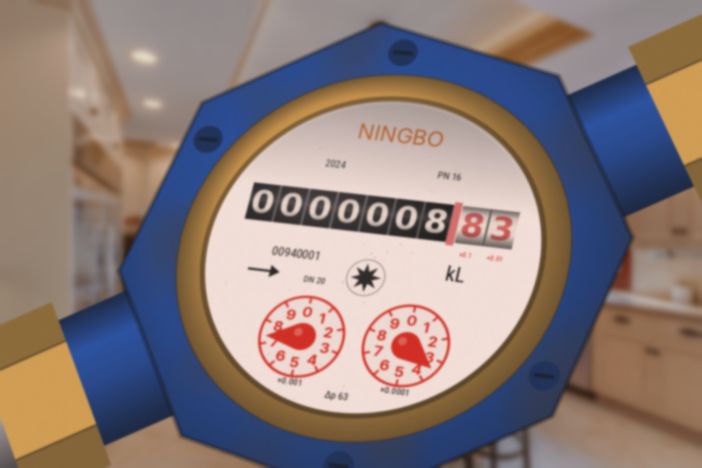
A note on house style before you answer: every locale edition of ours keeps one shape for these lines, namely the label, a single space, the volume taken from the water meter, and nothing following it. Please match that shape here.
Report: 8.8373 kL
